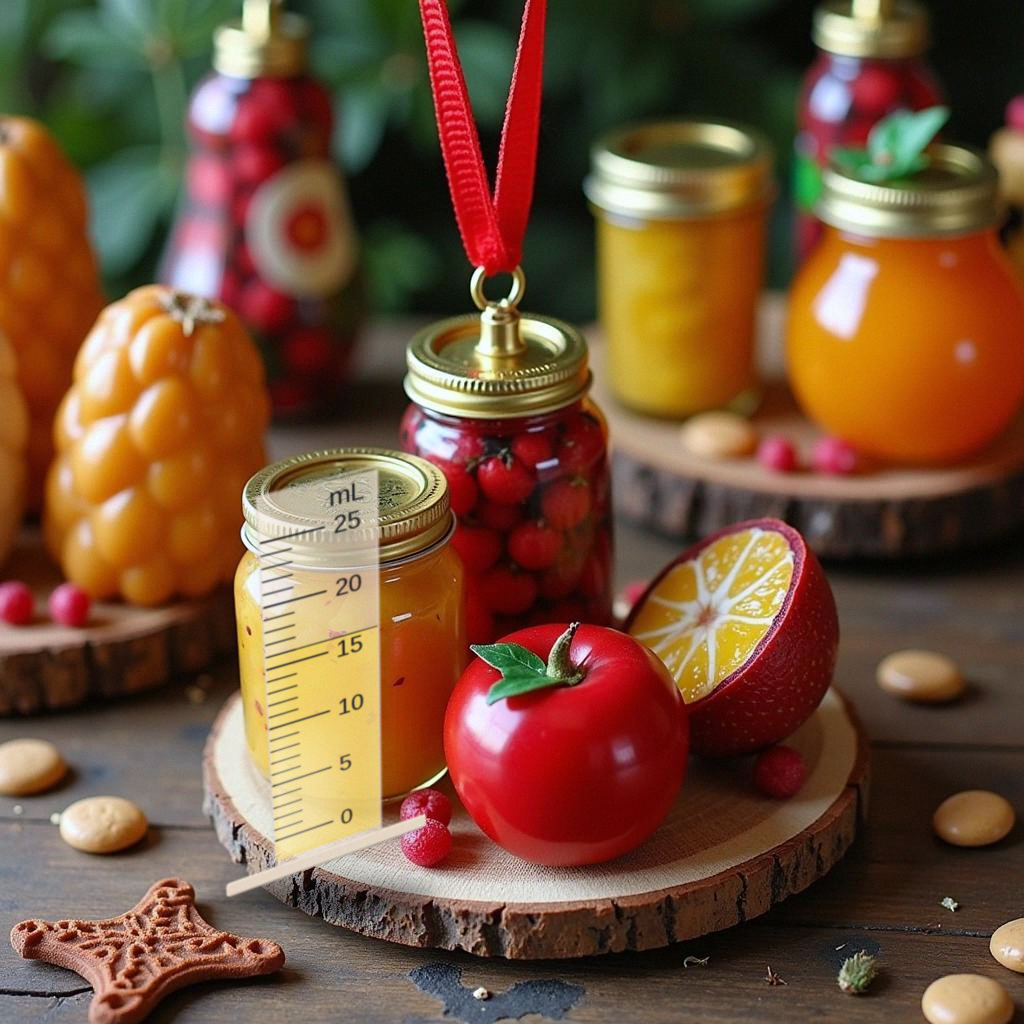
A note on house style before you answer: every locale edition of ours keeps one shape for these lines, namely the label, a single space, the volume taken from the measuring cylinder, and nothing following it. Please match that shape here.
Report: 16 mL
